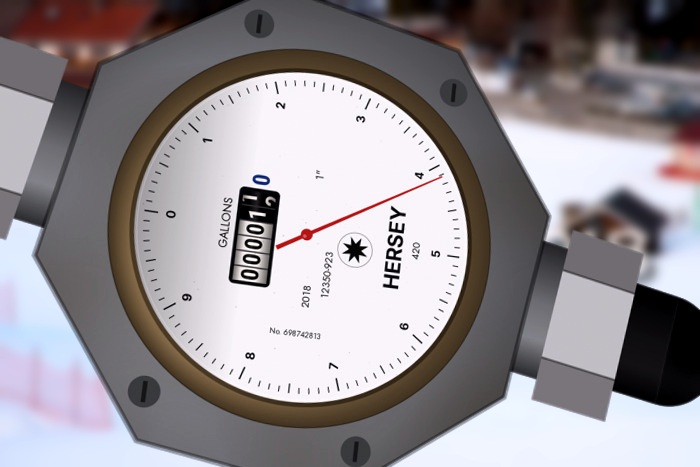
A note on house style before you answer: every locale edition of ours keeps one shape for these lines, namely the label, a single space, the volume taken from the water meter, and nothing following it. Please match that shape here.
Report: 114.1 gal
